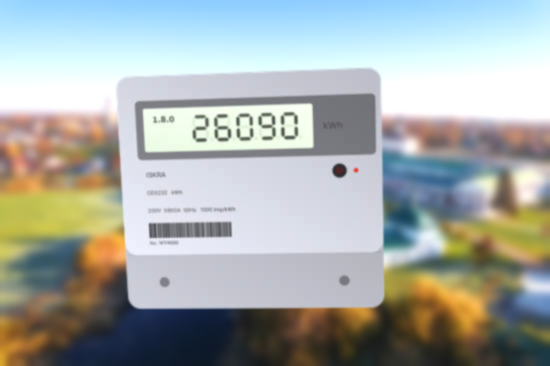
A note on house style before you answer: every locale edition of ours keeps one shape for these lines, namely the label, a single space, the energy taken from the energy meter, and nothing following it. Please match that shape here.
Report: 26090 kWh
